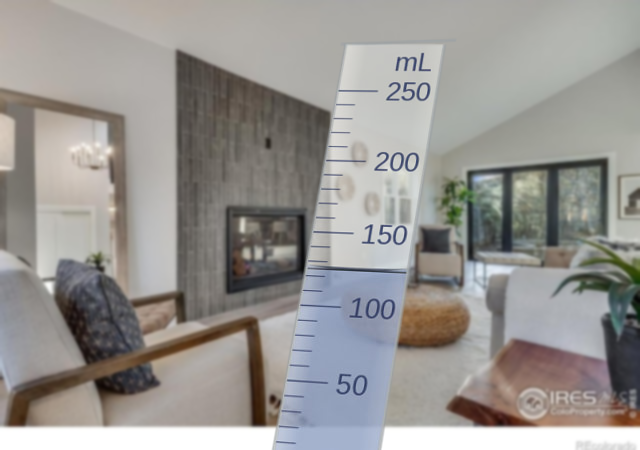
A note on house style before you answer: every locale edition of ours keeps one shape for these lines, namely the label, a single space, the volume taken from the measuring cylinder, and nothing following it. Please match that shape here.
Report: 125 mL
